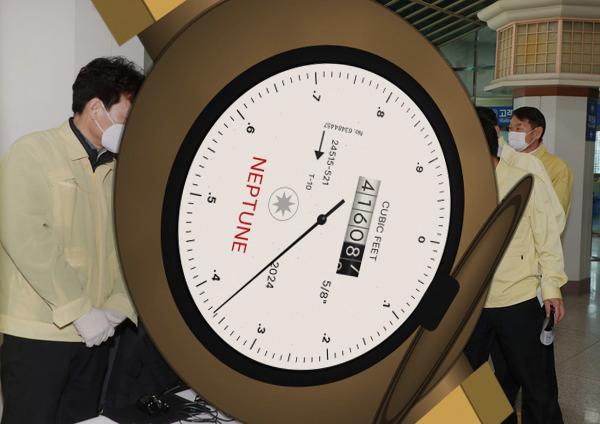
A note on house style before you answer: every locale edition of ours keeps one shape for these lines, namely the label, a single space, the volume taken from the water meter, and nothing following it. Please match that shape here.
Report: 416087.36 ft³
